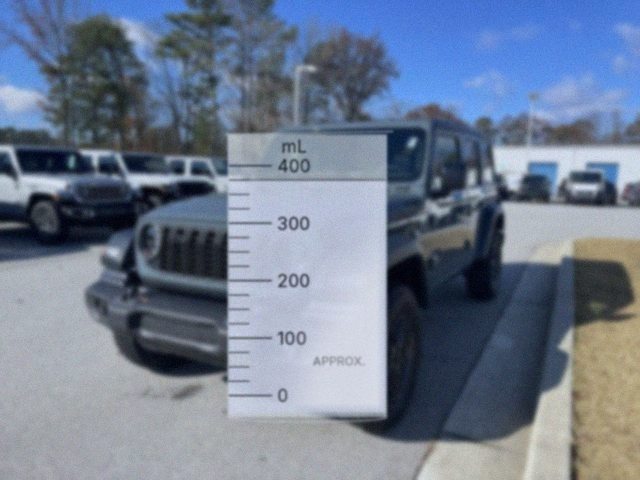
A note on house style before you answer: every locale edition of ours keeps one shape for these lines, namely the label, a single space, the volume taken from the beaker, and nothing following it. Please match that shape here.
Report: 375 mL
